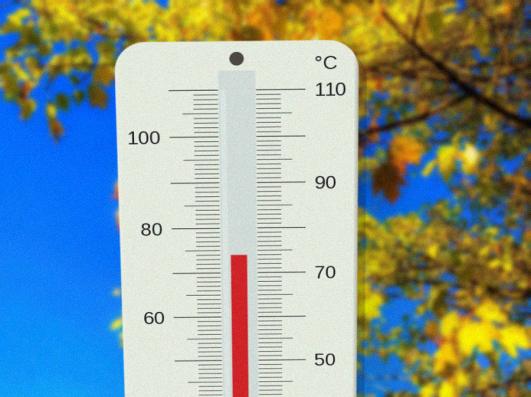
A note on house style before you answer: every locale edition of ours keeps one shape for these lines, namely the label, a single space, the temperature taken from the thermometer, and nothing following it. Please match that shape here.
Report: 74 °C
